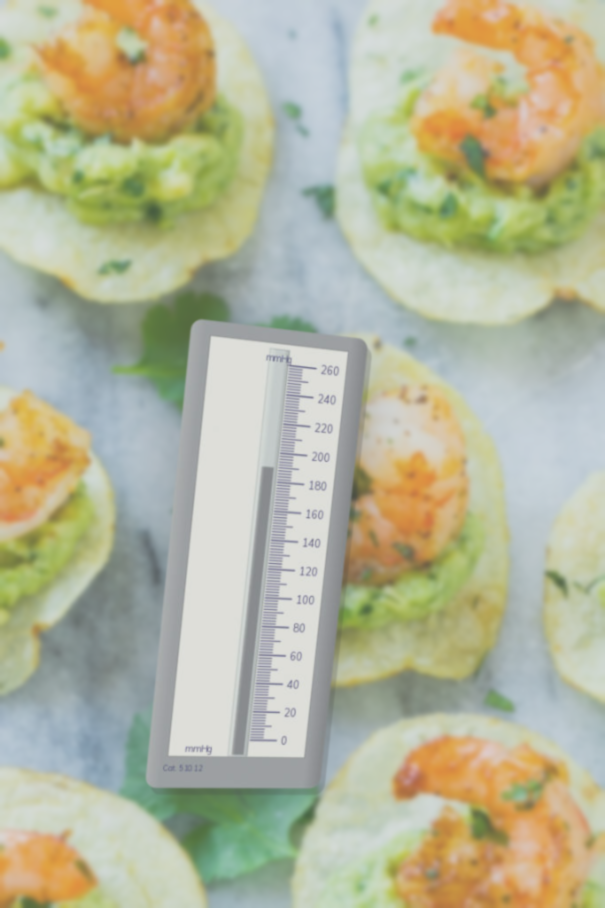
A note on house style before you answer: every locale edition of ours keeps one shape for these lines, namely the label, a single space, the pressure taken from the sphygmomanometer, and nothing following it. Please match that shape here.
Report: 190 mmHg
